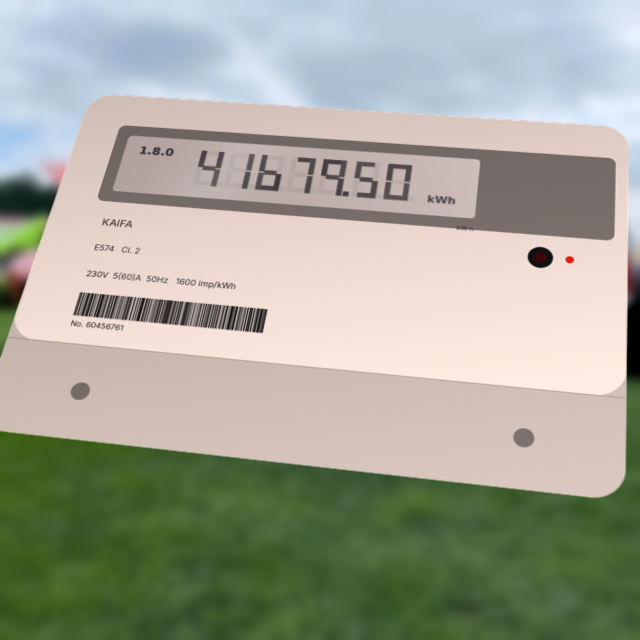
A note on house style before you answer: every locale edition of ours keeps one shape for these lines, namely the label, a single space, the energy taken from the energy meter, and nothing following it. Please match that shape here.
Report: 41679.50 kWh
